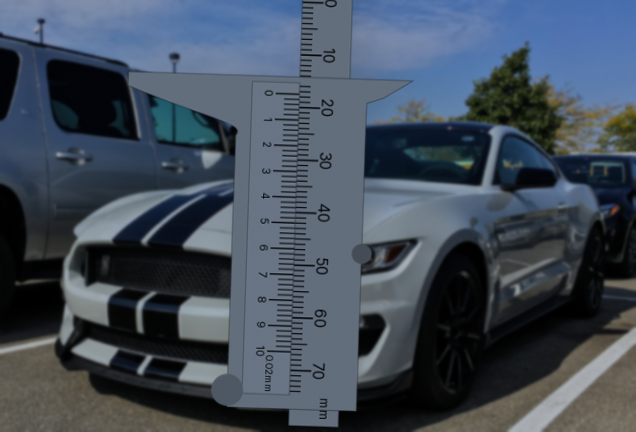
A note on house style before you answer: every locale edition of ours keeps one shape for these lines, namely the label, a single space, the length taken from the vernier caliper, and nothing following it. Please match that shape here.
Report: 17.5 mm
